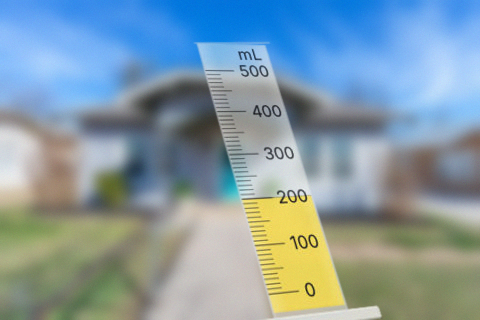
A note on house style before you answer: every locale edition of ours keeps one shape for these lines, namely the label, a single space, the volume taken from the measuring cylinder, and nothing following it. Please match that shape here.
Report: 200 mL
